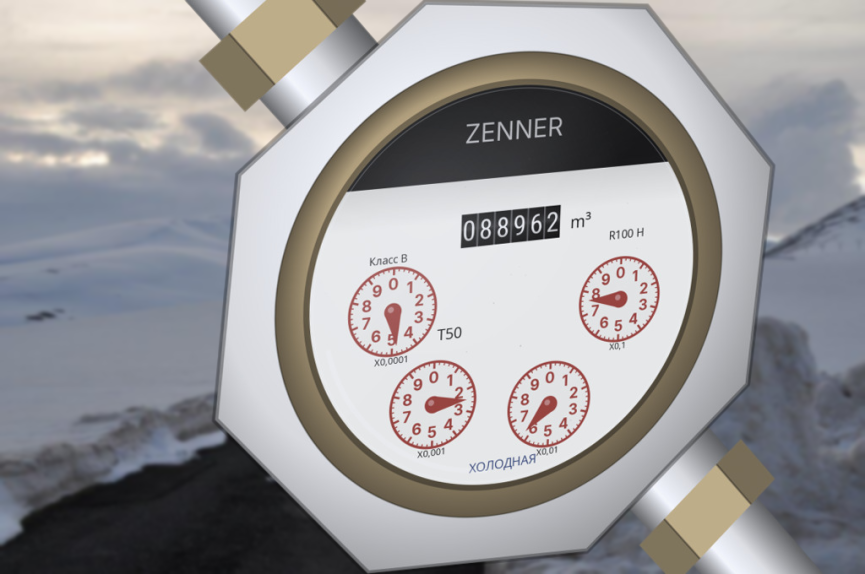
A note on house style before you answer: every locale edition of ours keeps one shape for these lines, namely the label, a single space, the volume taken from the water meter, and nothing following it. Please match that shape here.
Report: 88962.7624 m³
